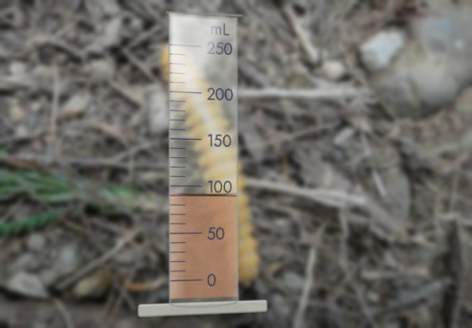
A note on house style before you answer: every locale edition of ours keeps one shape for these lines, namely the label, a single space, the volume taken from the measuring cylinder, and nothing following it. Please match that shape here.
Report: 90 mL
